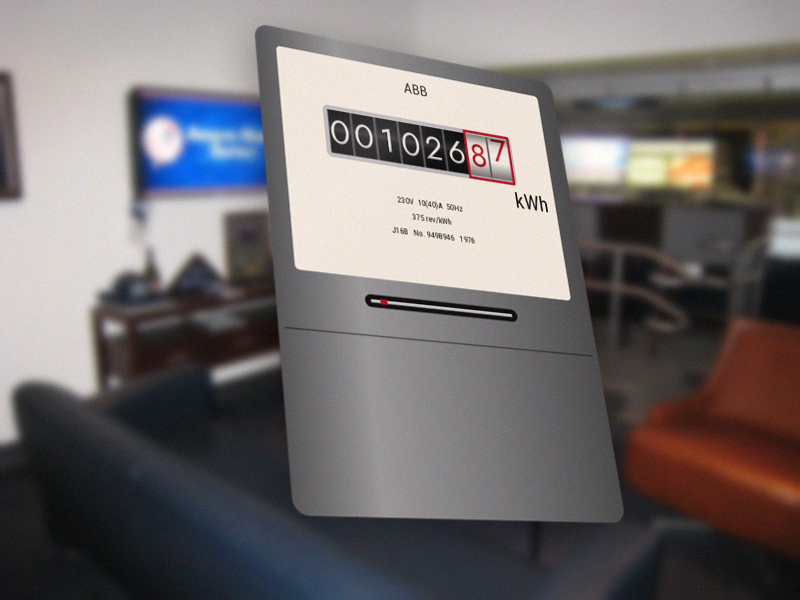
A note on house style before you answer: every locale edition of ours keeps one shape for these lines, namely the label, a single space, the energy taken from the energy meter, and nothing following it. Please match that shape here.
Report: 1026.87 kWh
